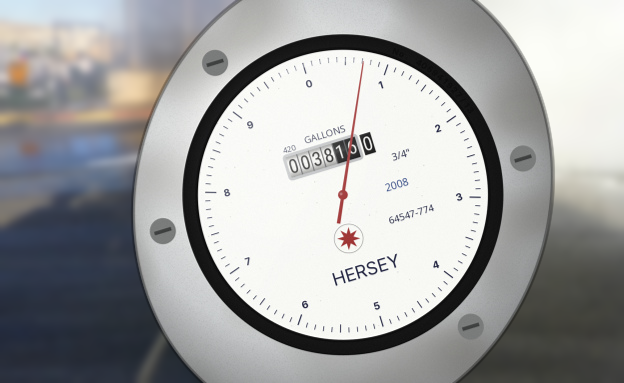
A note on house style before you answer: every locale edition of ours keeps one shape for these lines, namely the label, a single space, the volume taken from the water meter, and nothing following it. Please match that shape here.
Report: 38160.7 gal
